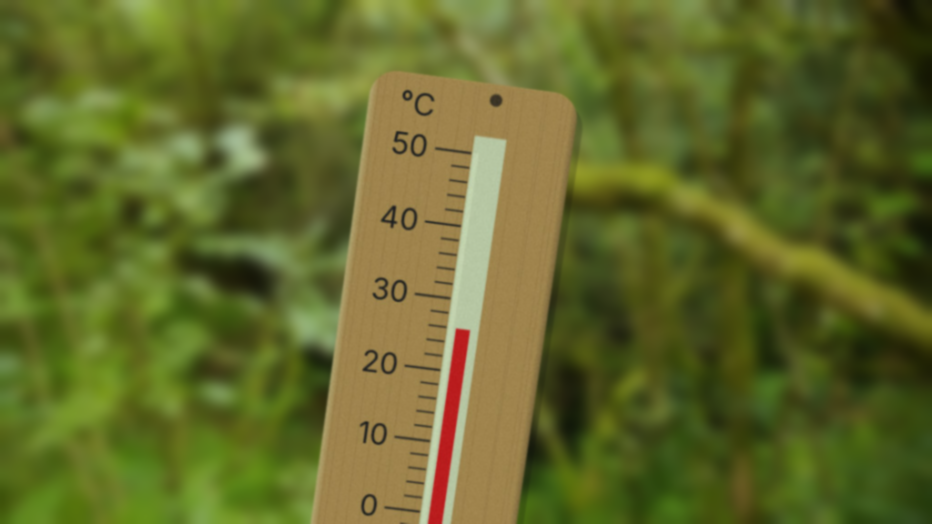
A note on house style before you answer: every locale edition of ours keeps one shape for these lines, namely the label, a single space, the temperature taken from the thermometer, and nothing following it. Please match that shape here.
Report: 26 °C
